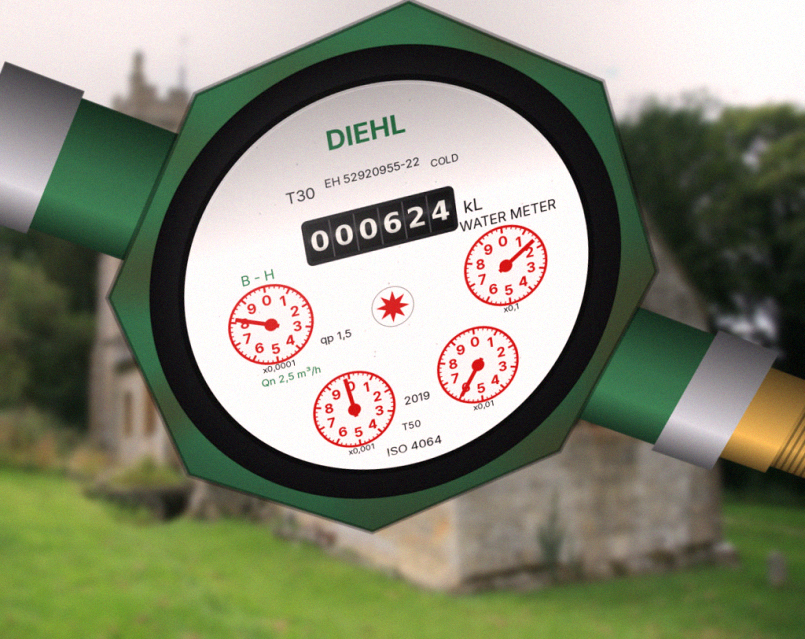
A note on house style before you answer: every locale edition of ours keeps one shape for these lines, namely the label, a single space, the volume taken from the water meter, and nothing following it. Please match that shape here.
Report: 624.1598 kL
